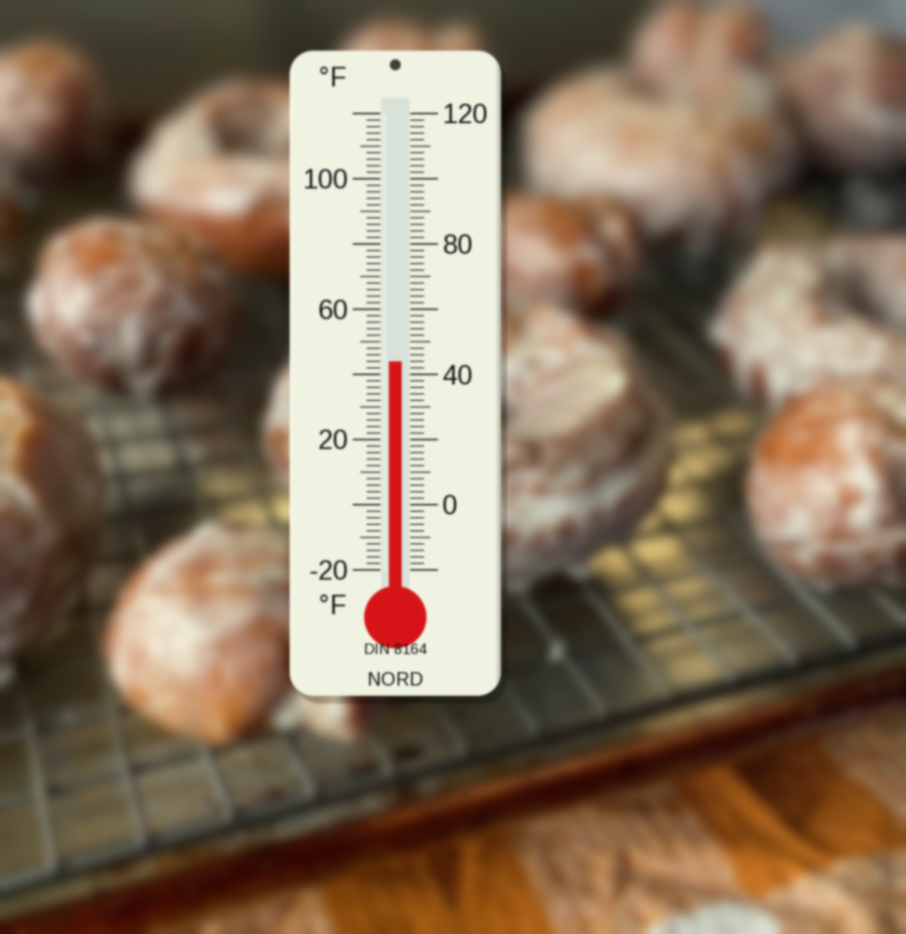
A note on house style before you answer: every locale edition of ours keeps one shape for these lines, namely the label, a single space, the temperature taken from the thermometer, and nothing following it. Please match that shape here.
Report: 44 °F
